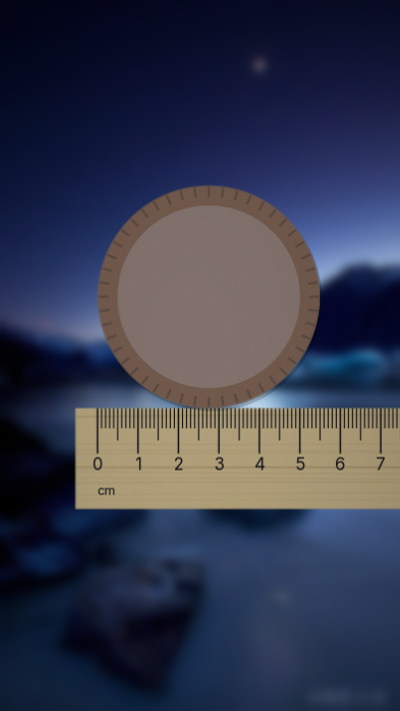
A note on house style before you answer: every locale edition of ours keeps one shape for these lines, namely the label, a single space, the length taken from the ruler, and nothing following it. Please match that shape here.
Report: 5.5 cm
